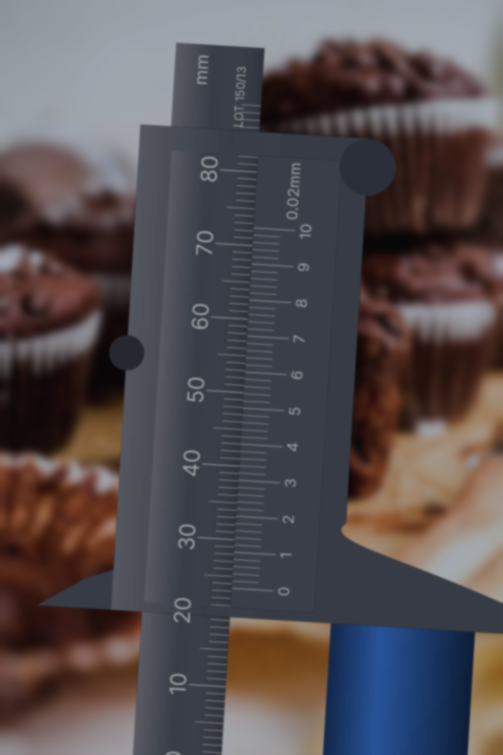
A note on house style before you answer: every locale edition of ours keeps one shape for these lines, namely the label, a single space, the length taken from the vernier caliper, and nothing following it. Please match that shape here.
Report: 23.4 mm
